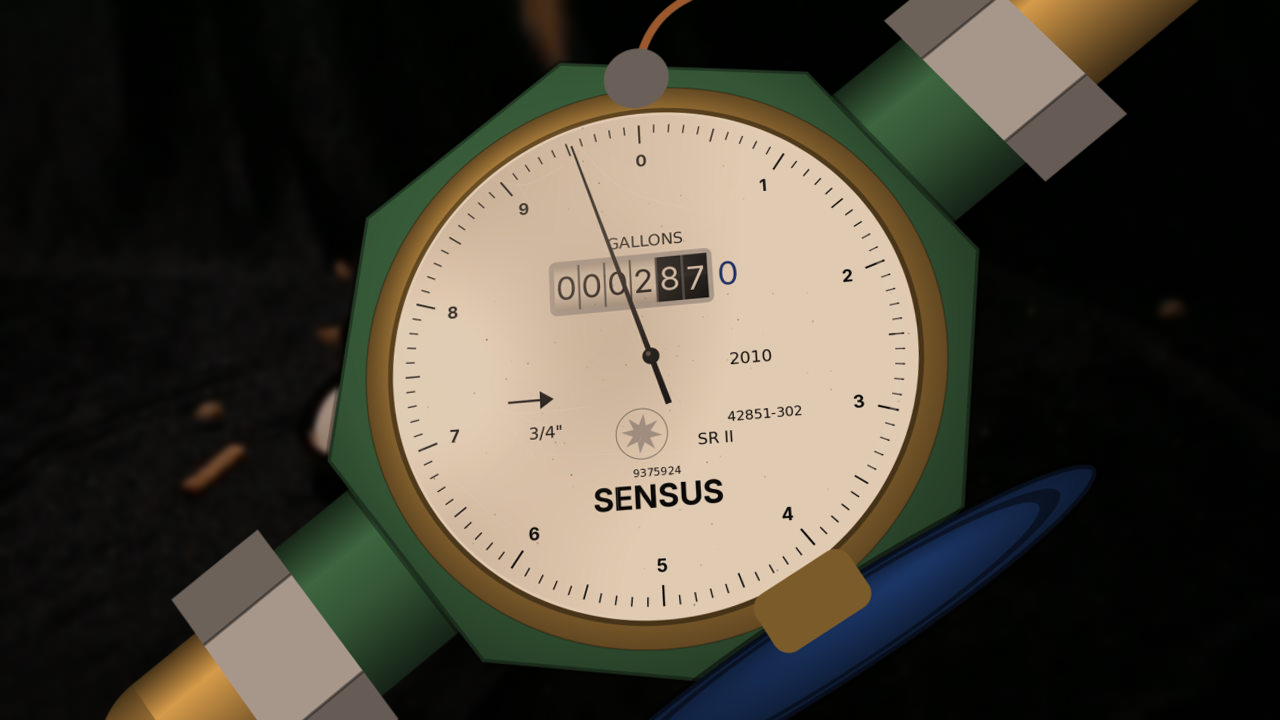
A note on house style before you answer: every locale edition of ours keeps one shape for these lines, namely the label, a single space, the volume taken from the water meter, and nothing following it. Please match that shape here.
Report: 2869.5 gal
